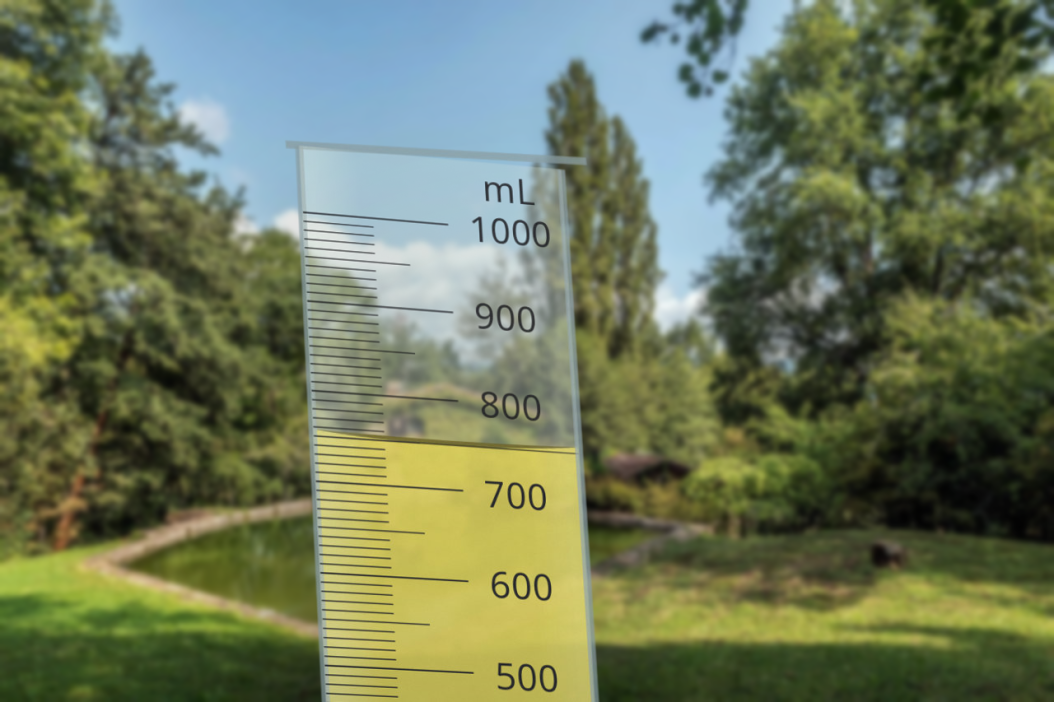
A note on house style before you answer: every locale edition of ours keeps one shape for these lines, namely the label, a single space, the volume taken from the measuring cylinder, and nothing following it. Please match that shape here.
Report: 750 mL
